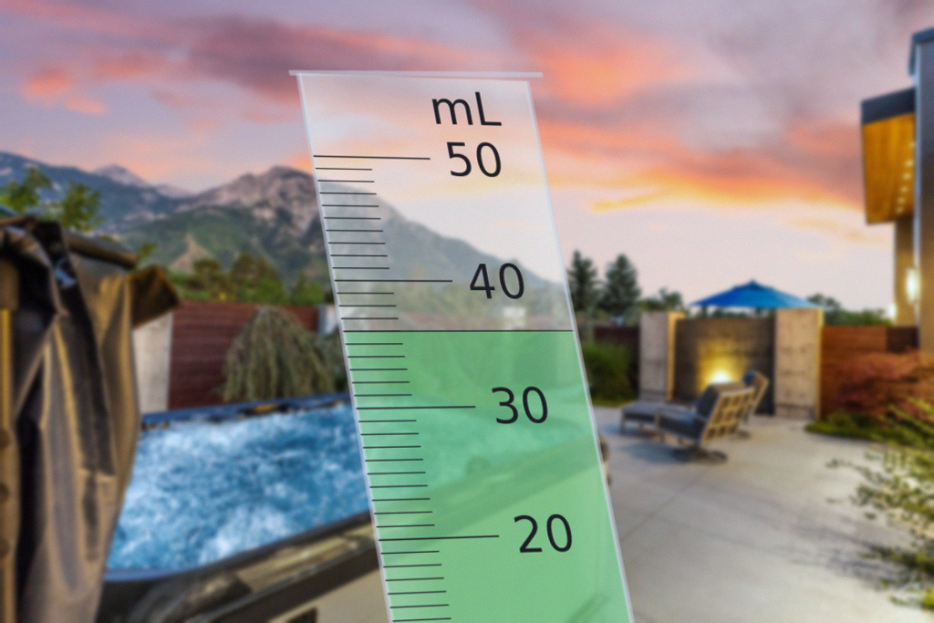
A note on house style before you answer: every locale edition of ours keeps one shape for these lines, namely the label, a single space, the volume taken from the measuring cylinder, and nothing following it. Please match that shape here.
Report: 36 mL
